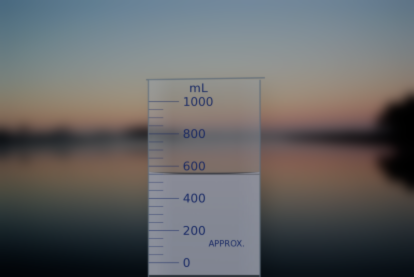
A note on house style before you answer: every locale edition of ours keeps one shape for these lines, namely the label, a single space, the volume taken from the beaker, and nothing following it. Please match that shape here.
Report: 550 mL
